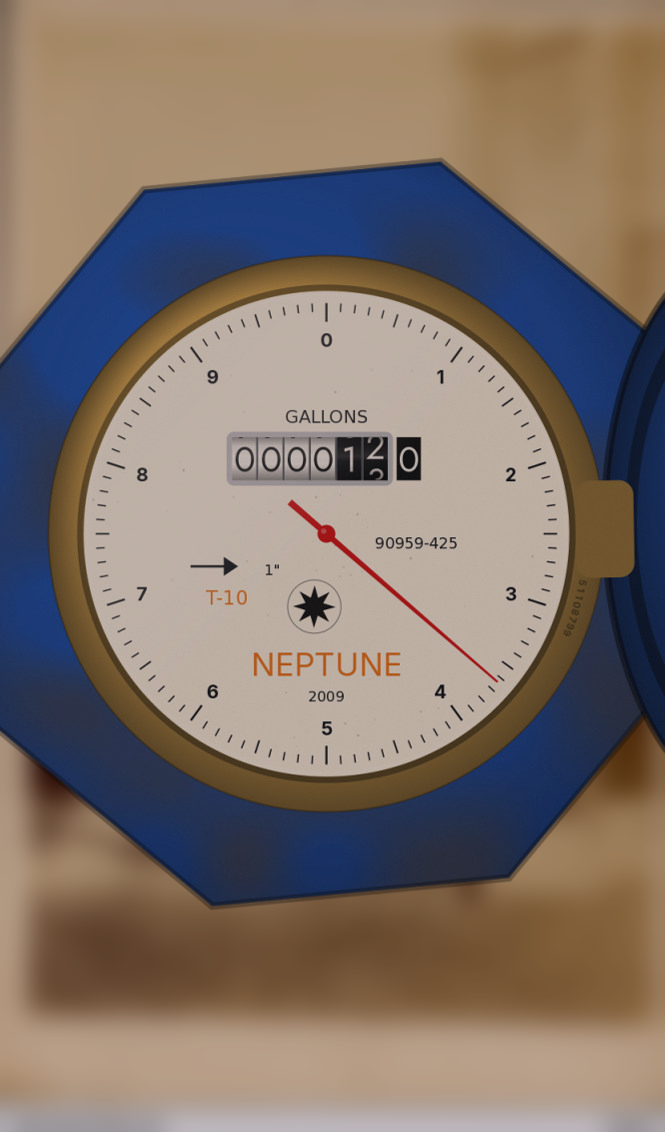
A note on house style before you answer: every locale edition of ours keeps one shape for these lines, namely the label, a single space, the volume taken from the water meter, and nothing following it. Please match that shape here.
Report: 123.6 gal
